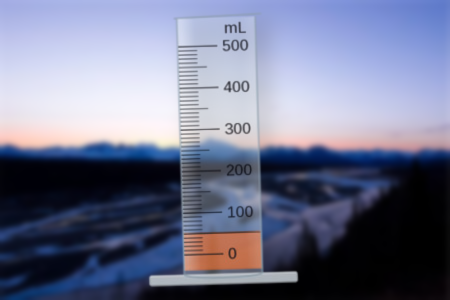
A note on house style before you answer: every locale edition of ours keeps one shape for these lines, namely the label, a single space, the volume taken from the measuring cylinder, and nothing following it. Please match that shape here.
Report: 50 mL
